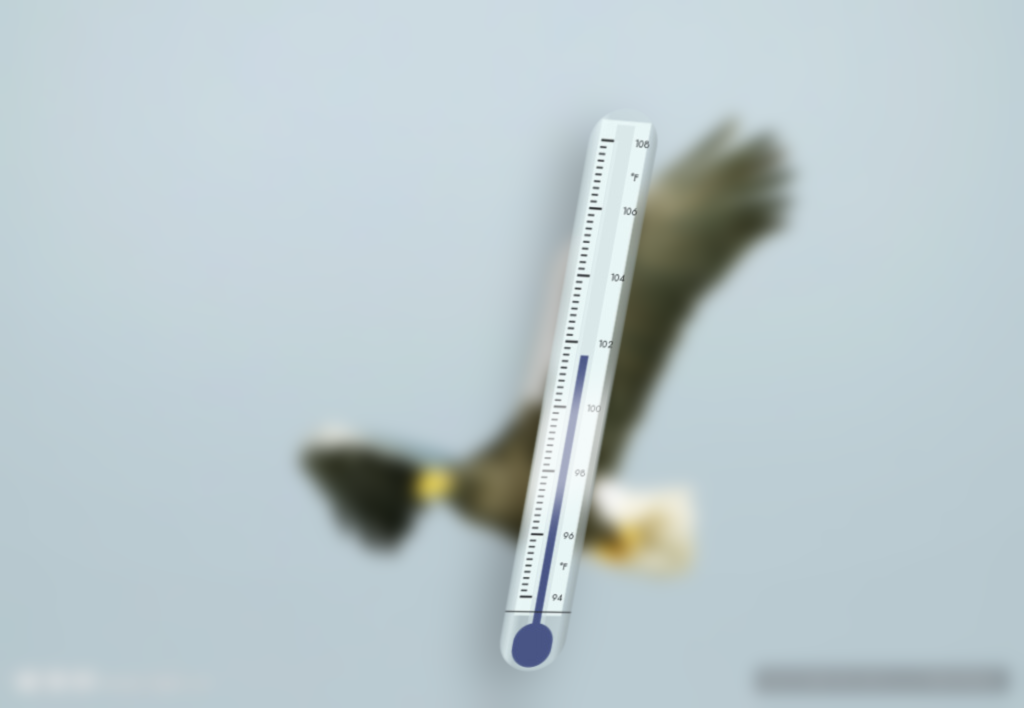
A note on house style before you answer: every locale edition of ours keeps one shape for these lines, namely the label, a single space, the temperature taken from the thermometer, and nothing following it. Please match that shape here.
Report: 101.6 °F
